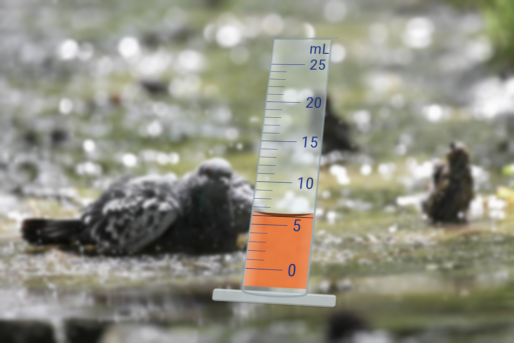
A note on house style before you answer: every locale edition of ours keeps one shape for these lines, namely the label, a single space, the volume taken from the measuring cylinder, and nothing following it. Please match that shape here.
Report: 6 mL
